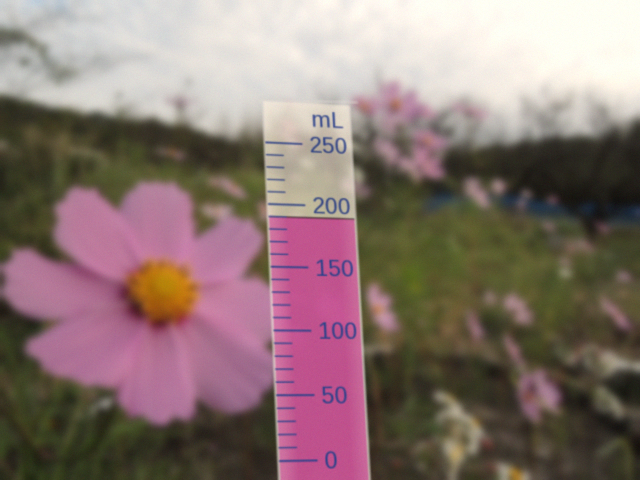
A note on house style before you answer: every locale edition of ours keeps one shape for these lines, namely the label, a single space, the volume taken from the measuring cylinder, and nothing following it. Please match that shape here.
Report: 190 mL
